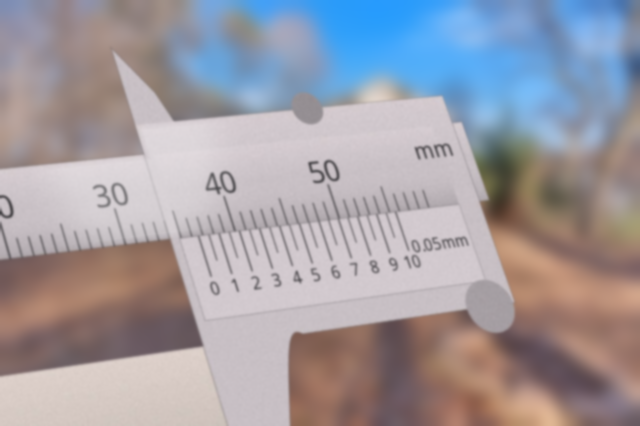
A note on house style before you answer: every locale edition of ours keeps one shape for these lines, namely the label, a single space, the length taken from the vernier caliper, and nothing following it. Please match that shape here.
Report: 36.6 mm
